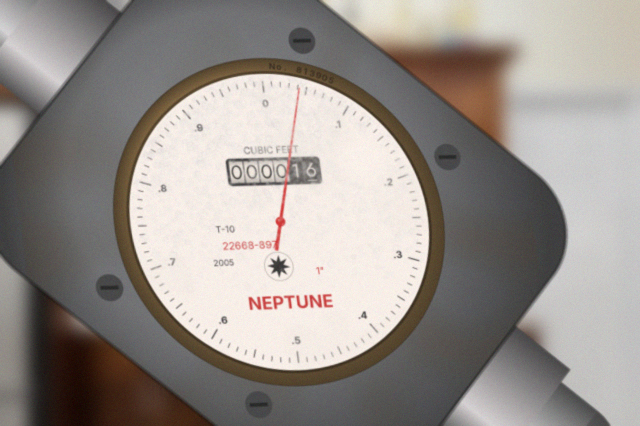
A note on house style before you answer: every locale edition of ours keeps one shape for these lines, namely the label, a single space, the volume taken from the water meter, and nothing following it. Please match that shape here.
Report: 16.04 ft³
